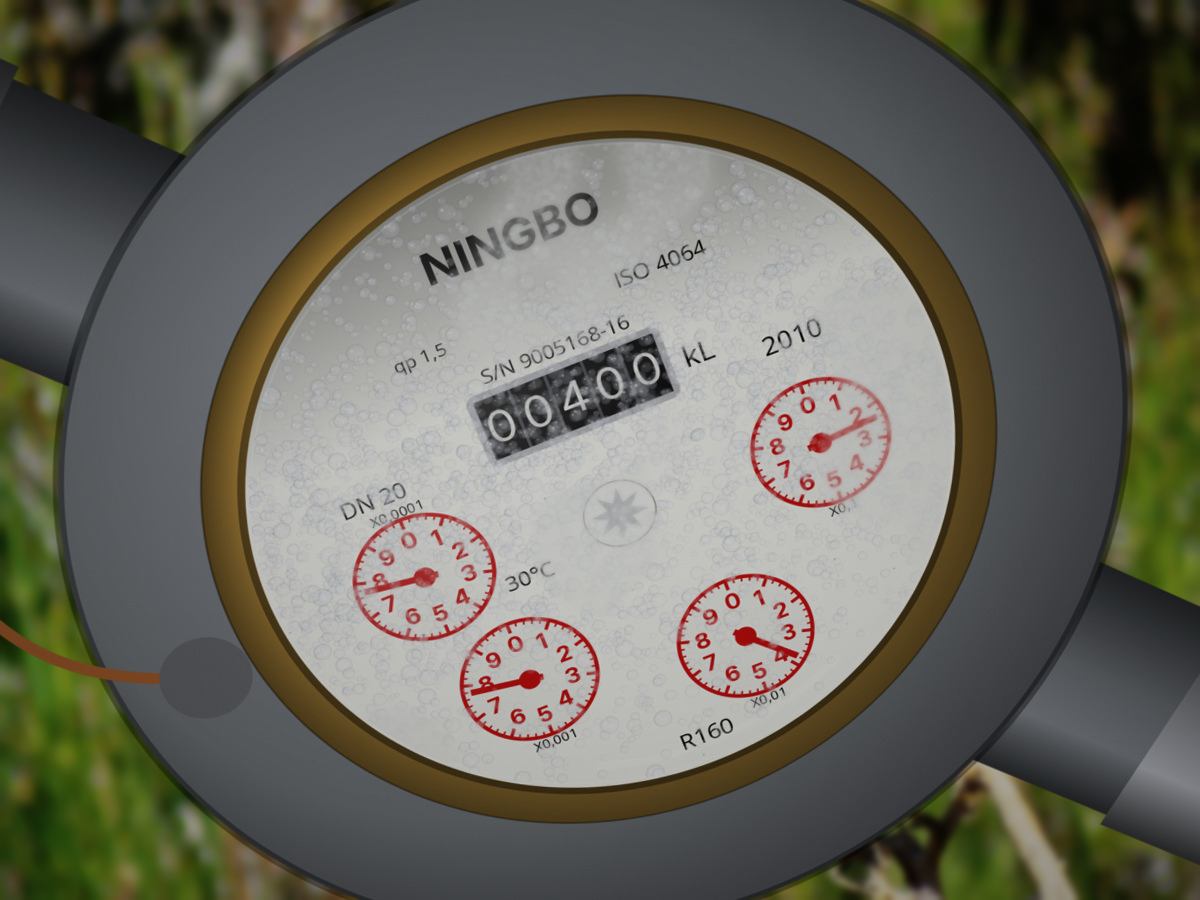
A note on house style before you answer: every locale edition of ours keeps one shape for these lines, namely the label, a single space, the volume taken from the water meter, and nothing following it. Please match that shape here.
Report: 400.2377 kL
